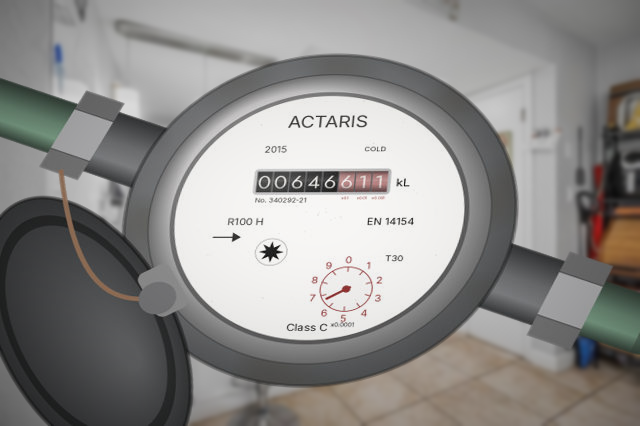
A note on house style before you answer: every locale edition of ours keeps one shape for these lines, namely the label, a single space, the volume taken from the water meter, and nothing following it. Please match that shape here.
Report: 646.6116 kL
